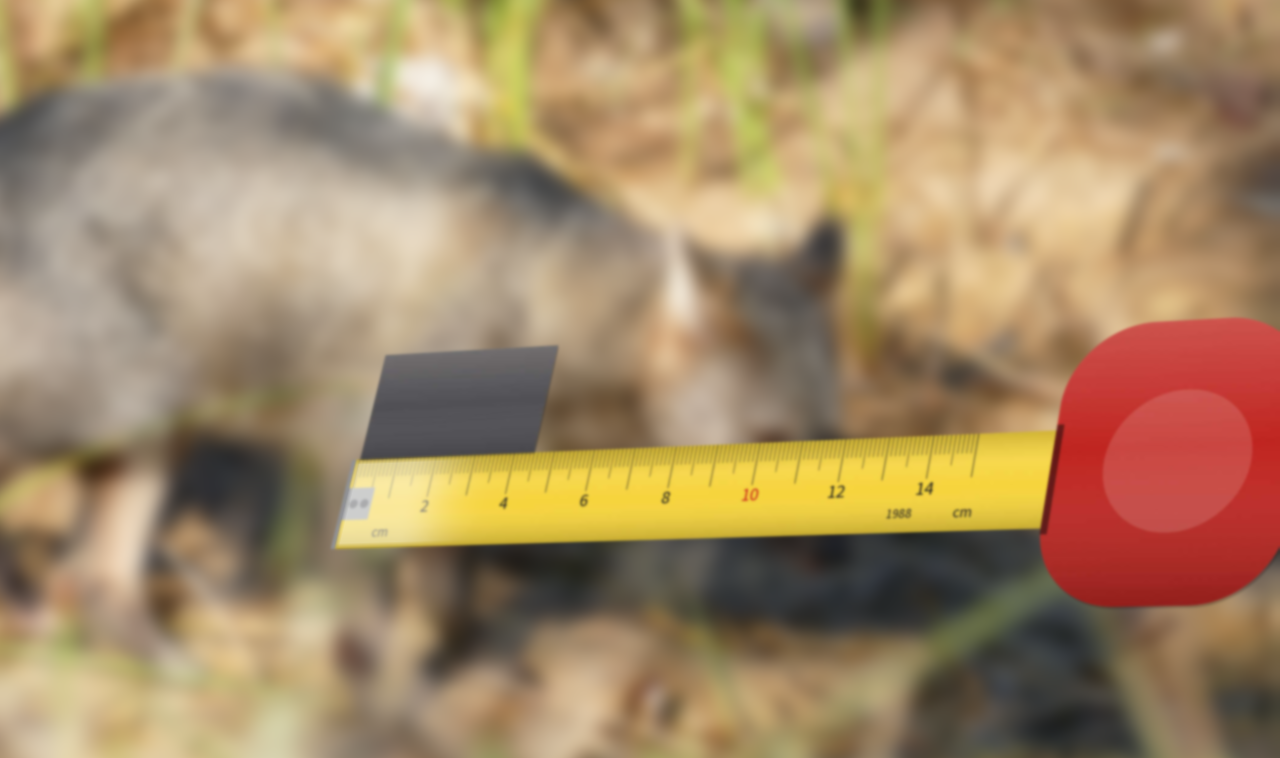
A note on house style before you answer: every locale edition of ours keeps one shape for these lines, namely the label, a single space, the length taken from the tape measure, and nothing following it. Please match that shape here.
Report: 4.5 cm
